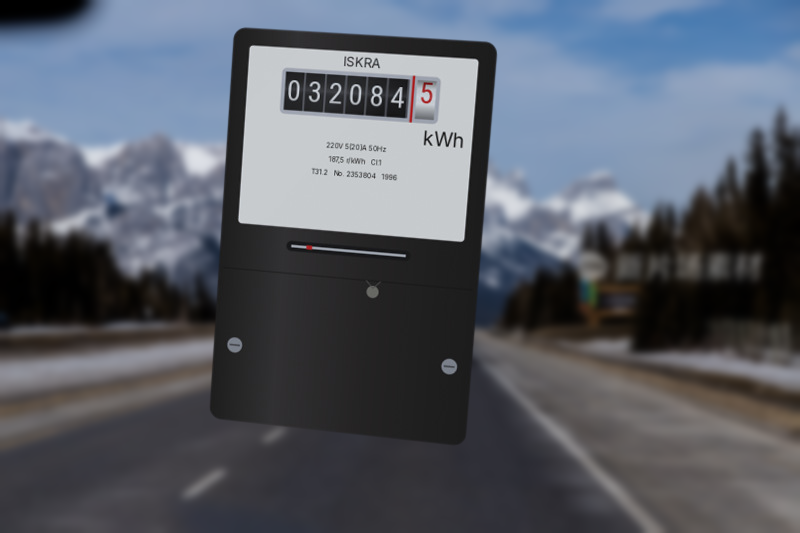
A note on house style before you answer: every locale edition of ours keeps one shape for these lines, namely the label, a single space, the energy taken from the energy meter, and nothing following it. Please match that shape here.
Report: 32084.5 kWh
